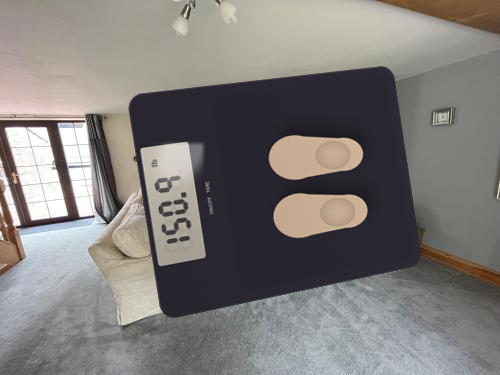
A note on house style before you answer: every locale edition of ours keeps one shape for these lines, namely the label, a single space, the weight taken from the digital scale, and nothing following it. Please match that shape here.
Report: 150.9 lb
